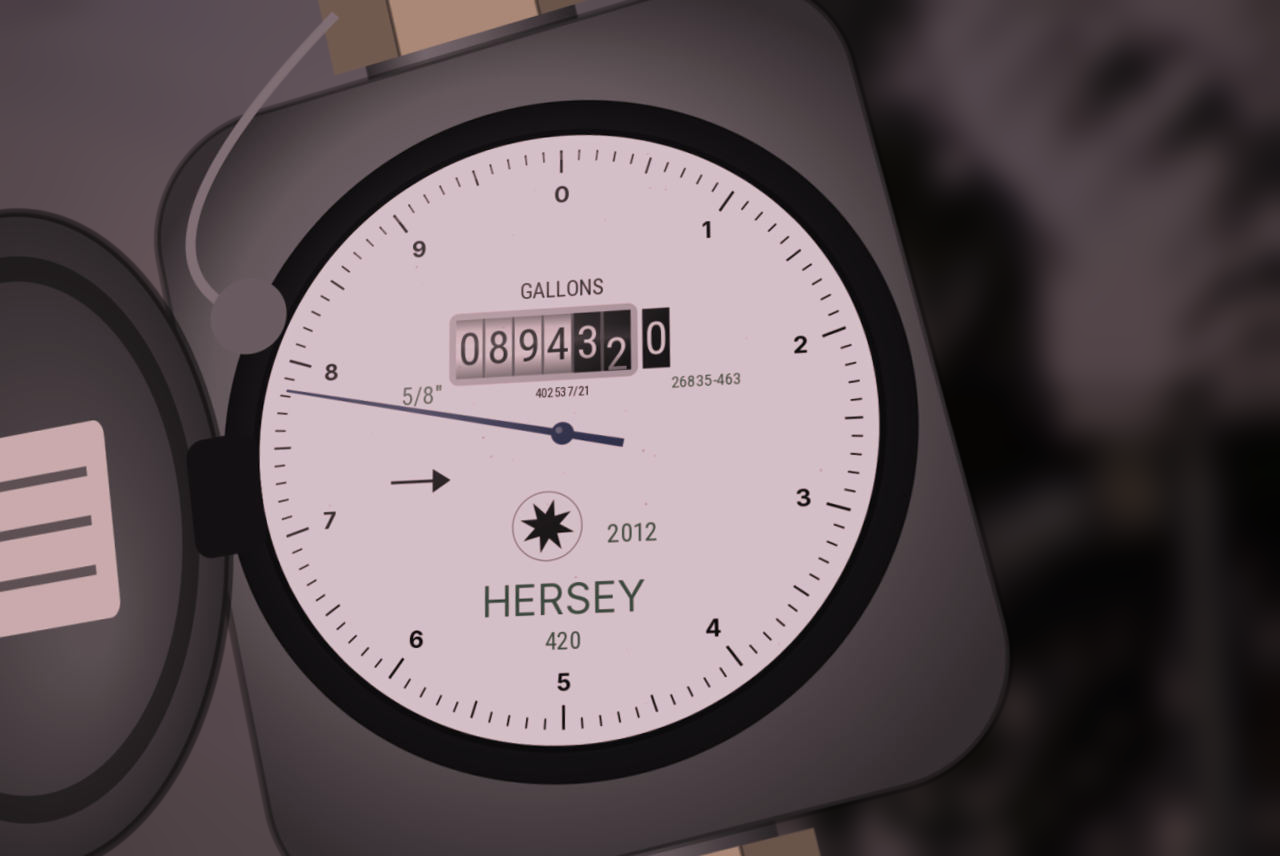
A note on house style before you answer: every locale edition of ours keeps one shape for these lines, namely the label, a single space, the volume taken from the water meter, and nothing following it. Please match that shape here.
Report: 894317.8 gal
